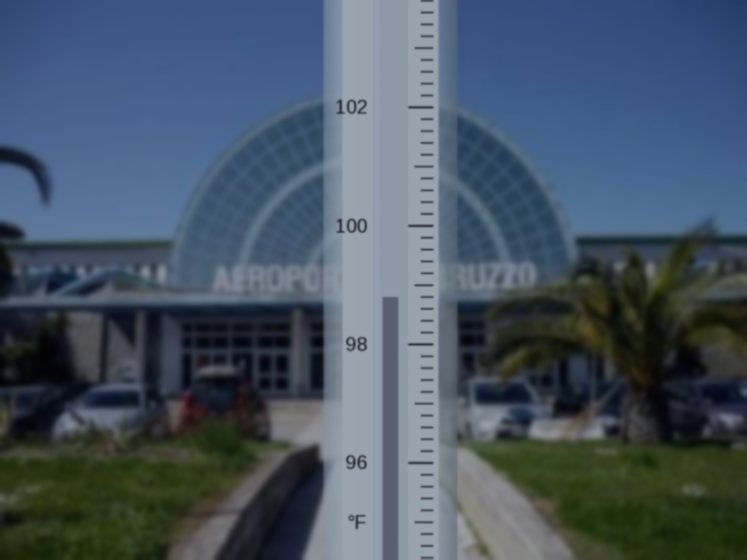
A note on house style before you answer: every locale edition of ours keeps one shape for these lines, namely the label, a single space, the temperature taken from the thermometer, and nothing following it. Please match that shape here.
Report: 98.8 °F
